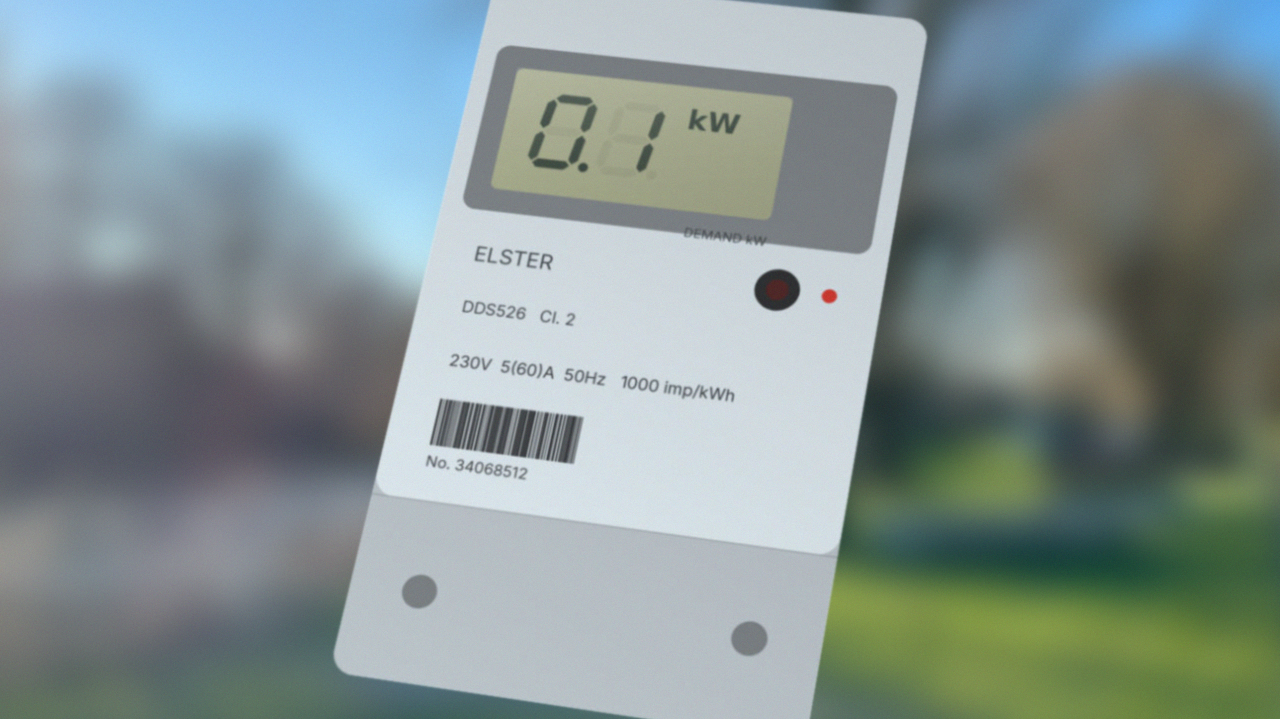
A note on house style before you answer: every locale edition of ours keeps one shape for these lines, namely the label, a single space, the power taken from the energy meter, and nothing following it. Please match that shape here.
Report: 0.1 kW
